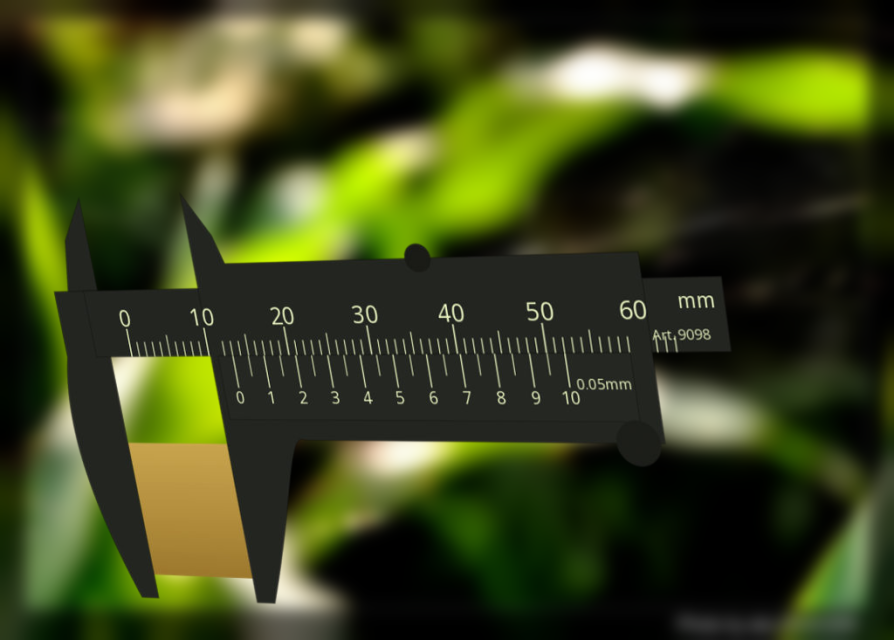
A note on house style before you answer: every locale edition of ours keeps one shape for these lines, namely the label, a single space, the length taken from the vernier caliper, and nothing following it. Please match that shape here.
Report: 13.0 mm
